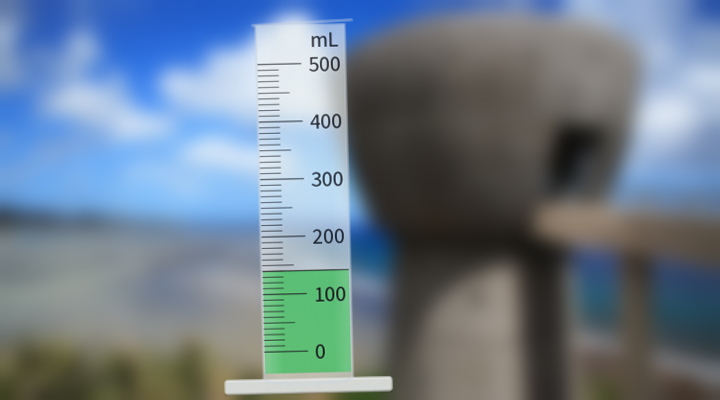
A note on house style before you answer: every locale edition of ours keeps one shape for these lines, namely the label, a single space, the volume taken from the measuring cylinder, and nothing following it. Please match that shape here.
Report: 140 mL
